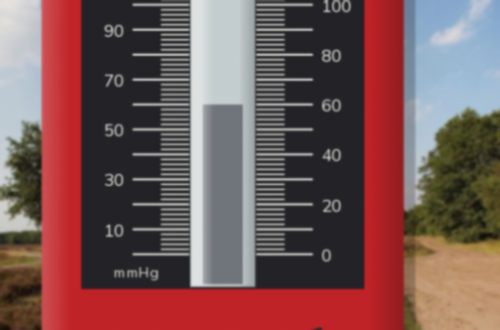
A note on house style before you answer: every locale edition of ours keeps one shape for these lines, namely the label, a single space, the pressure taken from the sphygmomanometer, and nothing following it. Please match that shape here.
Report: 60 mmHg
